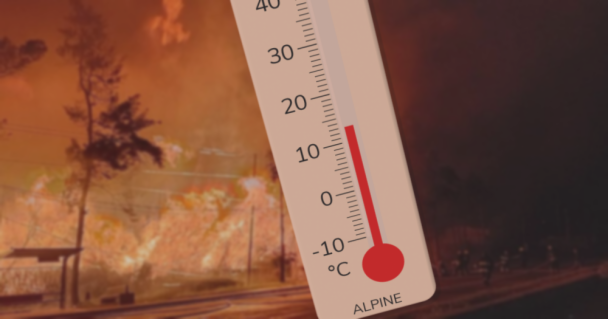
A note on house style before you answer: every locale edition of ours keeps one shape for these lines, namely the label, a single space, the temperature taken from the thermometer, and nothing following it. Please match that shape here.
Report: 13 °C
